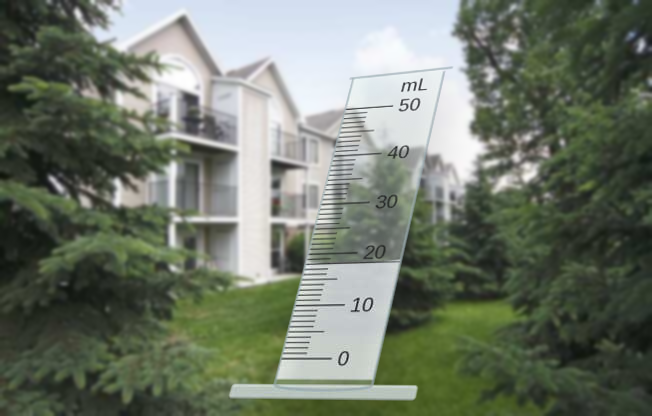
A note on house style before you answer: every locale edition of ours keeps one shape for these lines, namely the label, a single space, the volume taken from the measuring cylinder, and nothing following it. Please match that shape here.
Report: 18 mL
